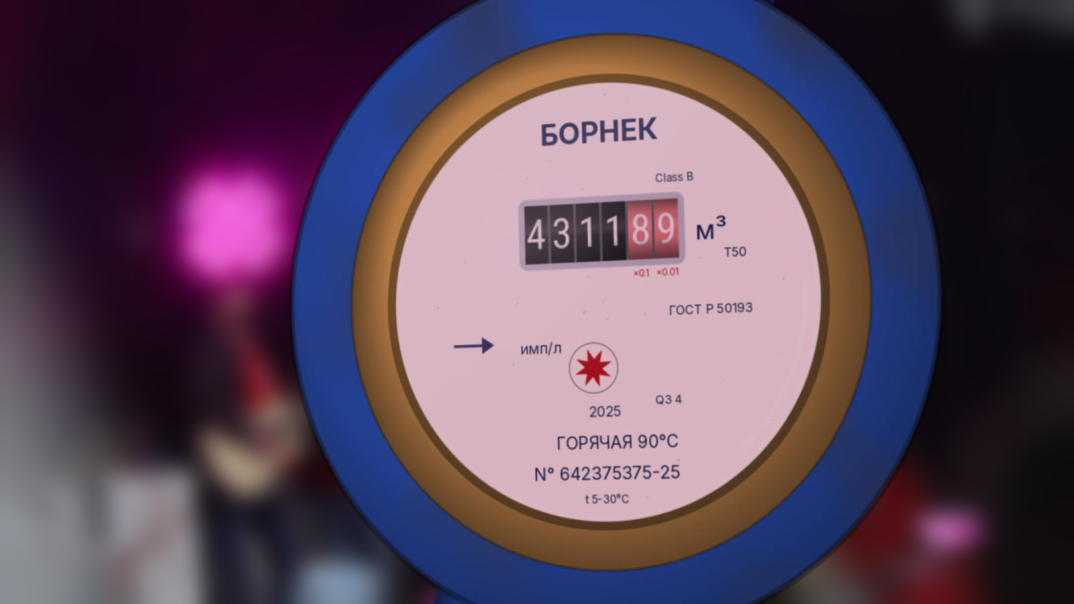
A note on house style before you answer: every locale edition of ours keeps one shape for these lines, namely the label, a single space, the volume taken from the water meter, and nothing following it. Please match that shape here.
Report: 4311.89 m³
